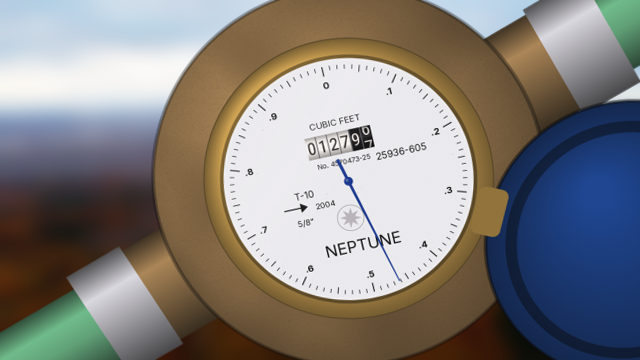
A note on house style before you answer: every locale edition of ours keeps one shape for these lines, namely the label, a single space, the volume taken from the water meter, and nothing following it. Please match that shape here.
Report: 12796.46 ft³
